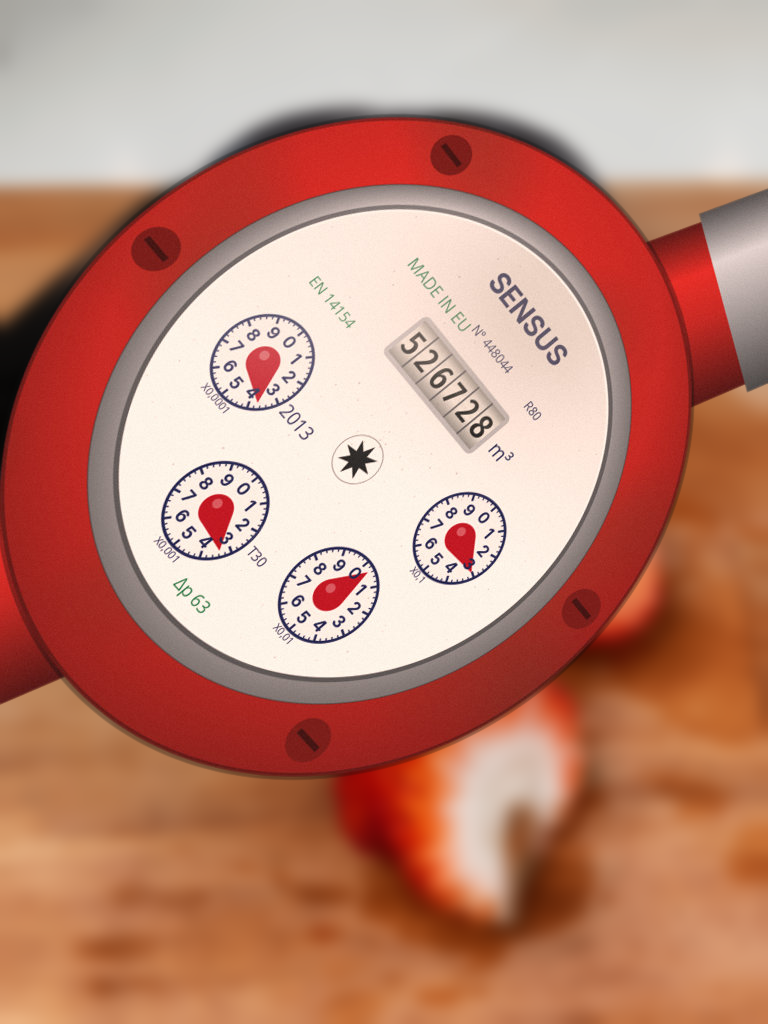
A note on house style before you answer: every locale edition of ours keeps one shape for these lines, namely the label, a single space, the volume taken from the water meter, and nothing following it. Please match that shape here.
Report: 526728.3033 m³
